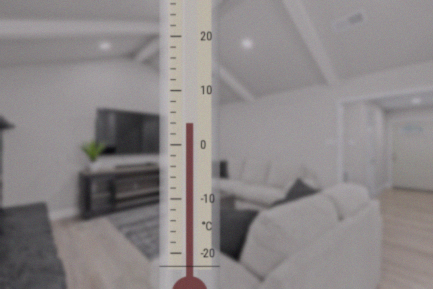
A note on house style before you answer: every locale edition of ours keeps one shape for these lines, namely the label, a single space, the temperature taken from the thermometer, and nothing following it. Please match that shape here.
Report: 4 °C
